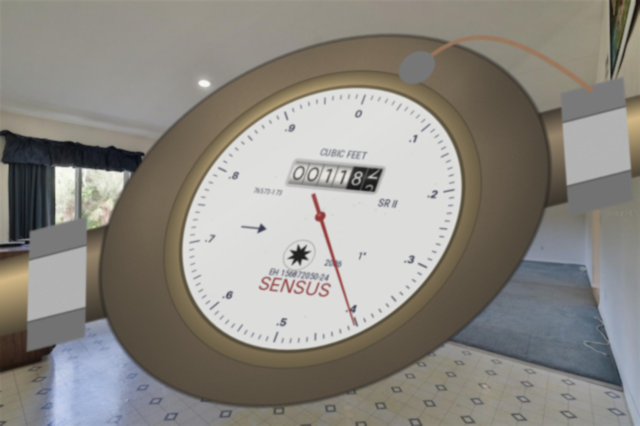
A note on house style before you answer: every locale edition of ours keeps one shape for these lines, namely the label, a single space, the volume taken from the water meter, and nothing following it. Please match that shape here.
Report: 1182.40 ft³
